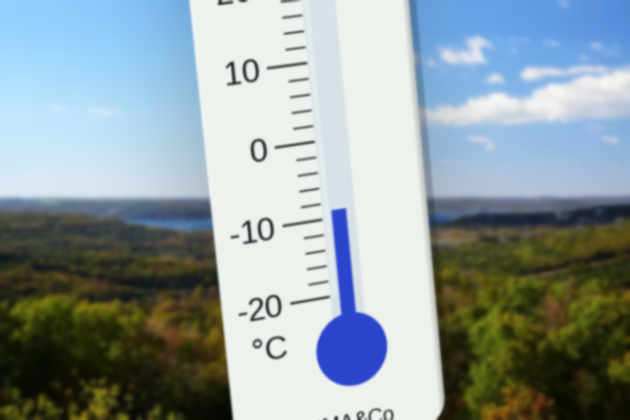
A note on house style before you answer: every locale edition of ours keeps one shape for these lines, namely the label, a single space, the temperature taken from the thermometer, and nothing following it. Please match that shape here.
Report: -9 °C
